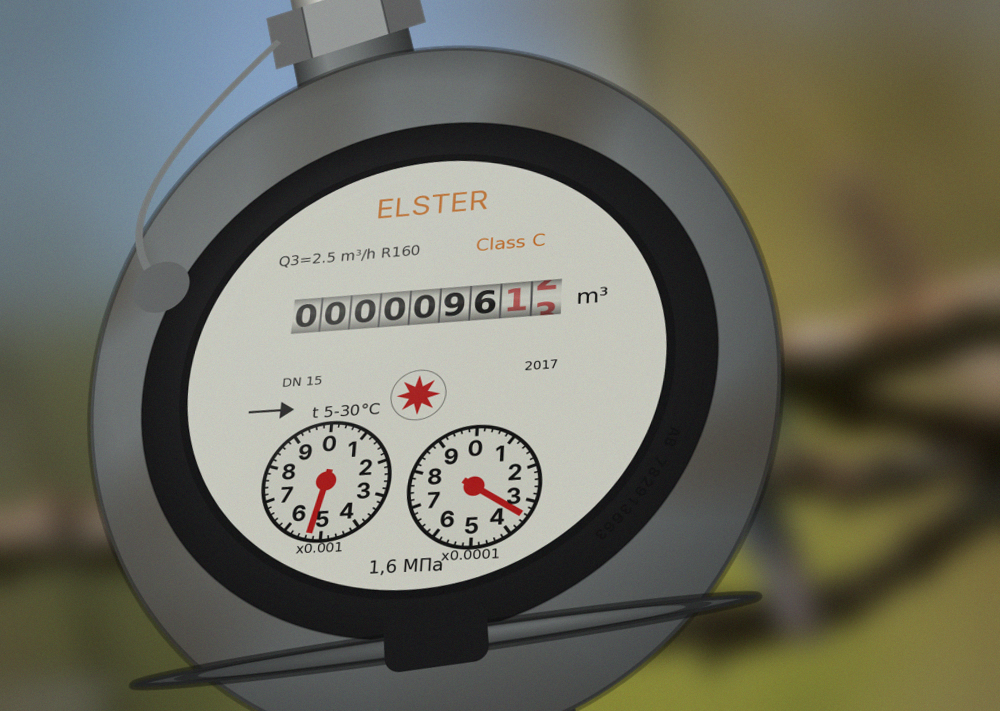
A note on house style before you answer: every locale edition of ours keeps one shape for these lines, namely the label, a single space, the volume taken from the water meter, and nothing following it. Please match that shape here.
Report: 96.1253 m³
